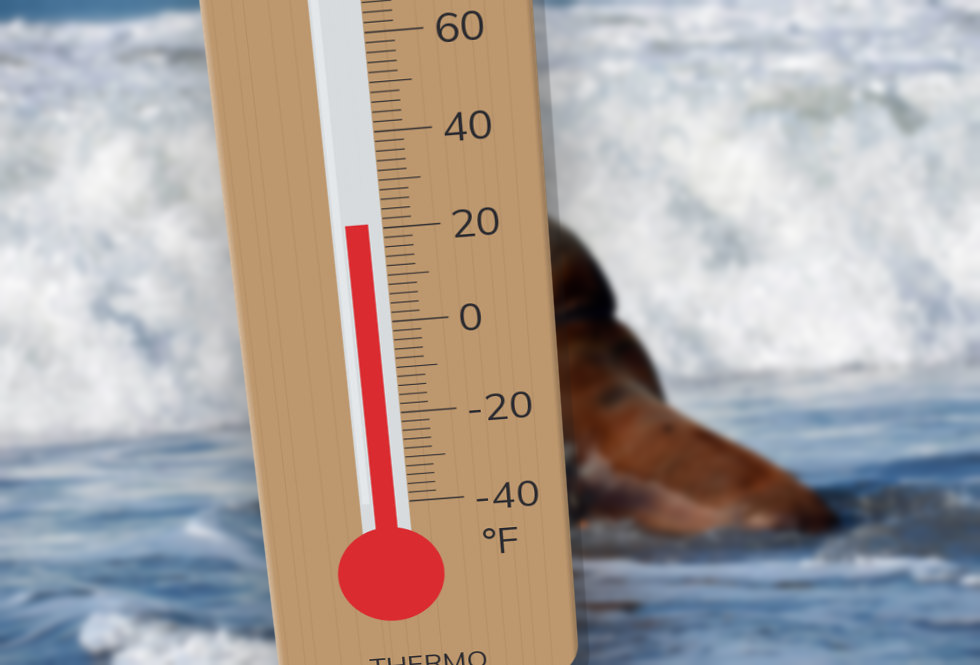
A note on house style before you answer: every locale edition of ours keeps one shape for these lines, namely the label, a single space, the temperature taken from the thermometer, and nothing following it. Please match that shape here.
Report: 21 °F
